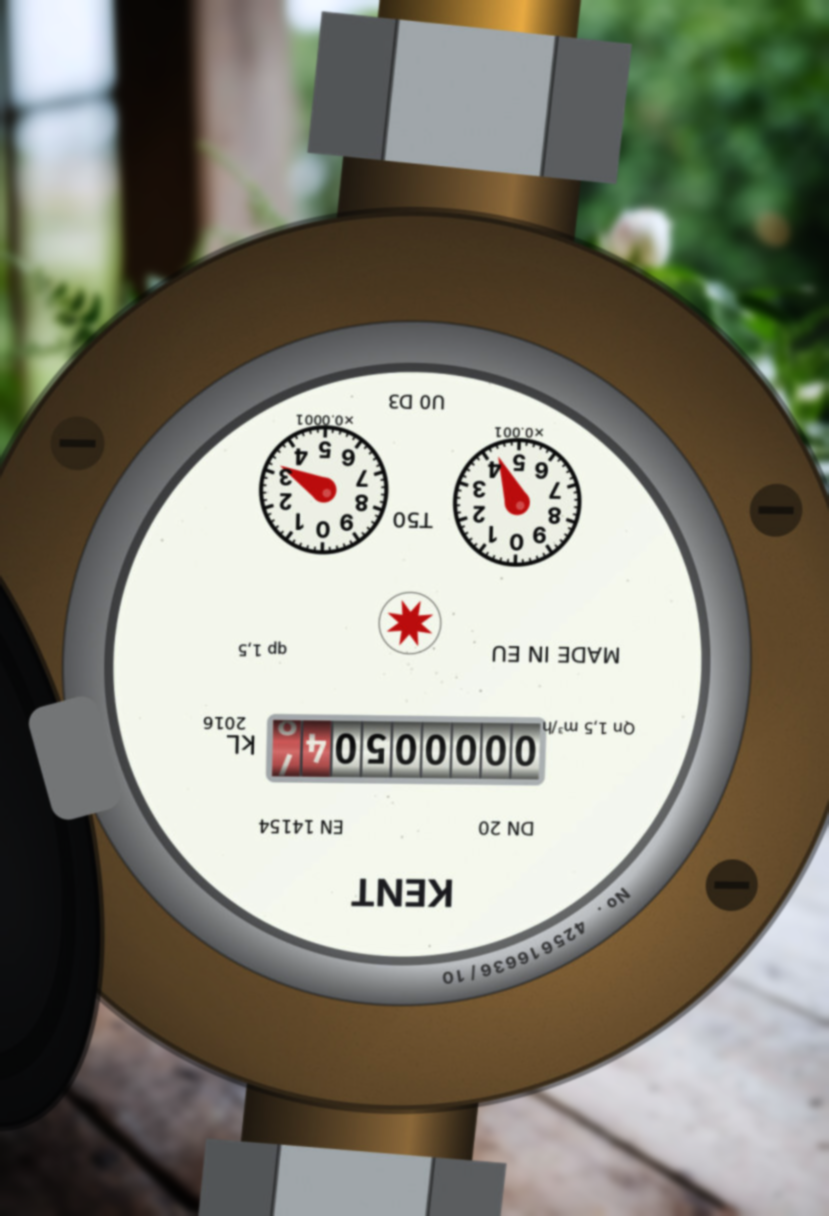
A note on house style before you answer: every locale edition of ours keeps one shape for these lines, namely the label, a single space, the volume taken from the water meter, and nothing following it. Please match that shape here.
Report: 50.4743 kL
